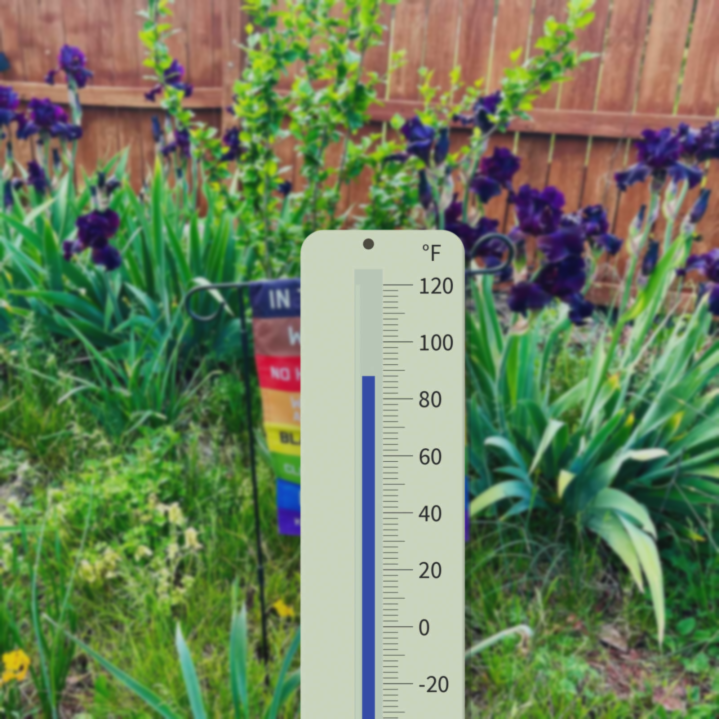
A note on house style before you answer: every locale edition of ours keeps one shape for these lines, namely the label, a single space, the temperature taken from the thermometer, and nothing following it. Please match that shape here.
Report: 88 °F
